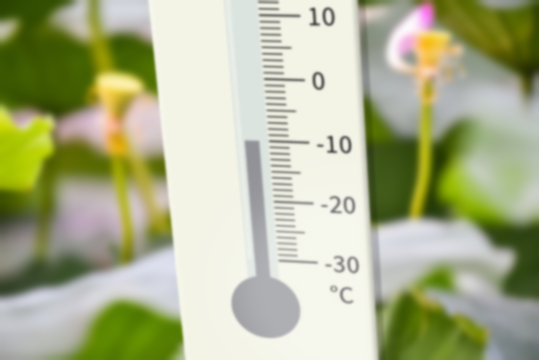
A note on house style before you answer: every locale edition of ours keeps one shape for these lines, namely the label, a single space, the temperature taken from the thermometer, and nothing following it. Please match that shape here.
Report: -10 °C
